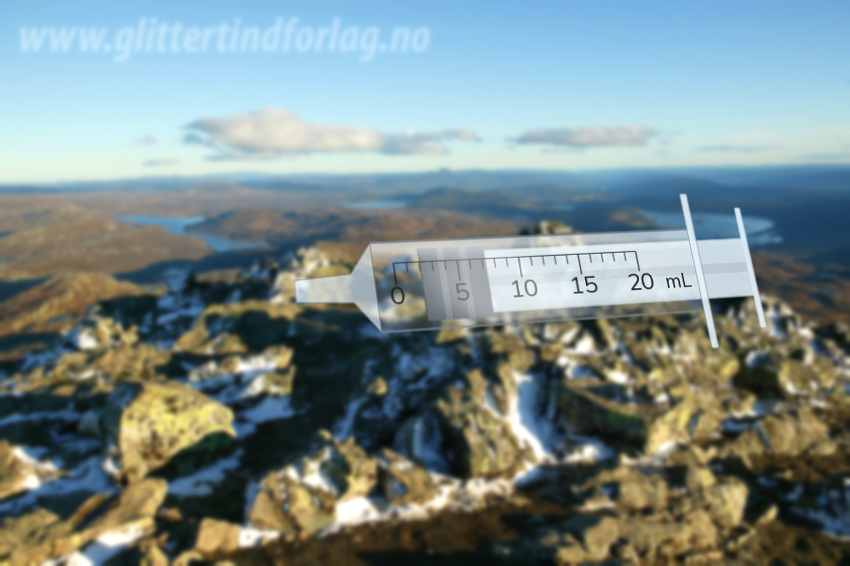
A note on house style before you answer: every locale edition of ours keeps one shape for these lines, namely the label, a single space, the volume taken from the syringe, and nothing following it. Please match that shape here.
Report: 2 mL
